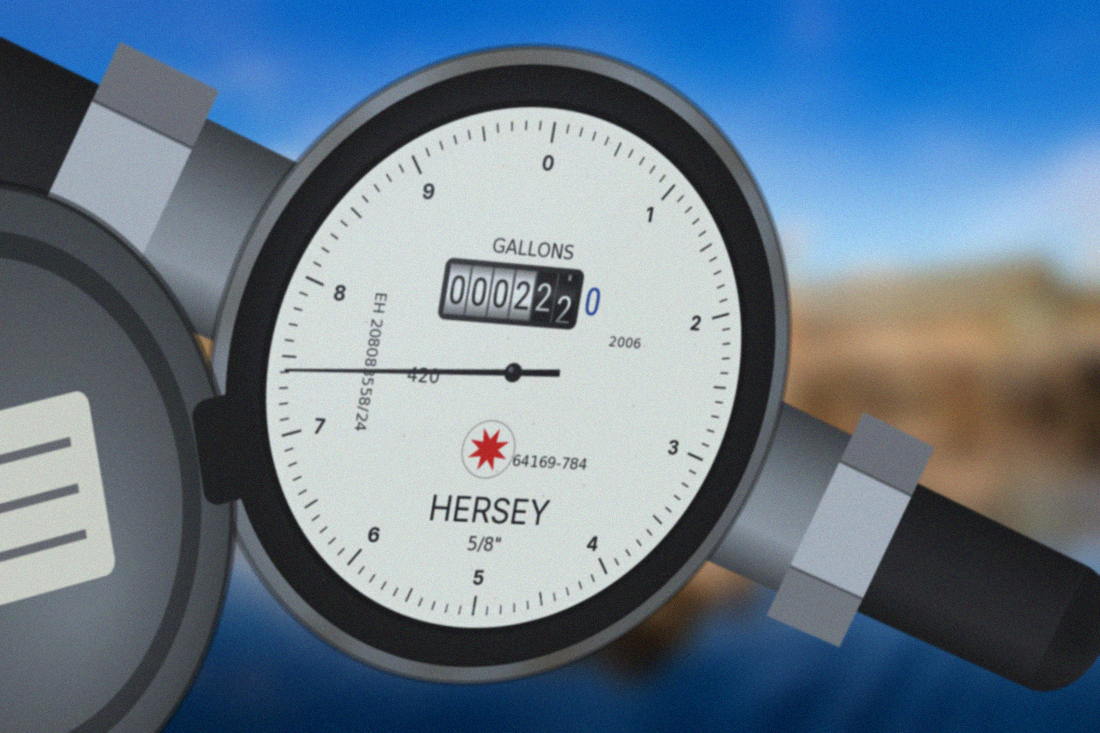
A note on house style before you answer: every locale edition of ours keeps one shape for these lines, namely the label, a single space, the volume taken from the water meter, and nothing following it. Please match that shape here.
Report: 2217.4 gal
